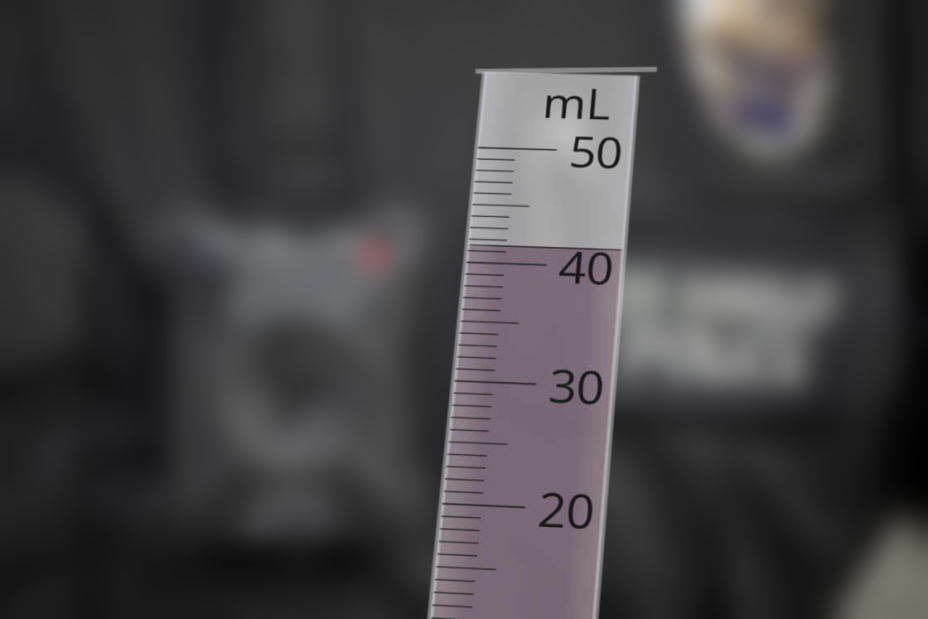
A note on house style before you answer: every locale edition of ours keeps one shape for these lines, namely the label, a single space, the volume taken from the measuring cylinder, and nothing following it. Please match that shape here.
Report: 41.5 mL
